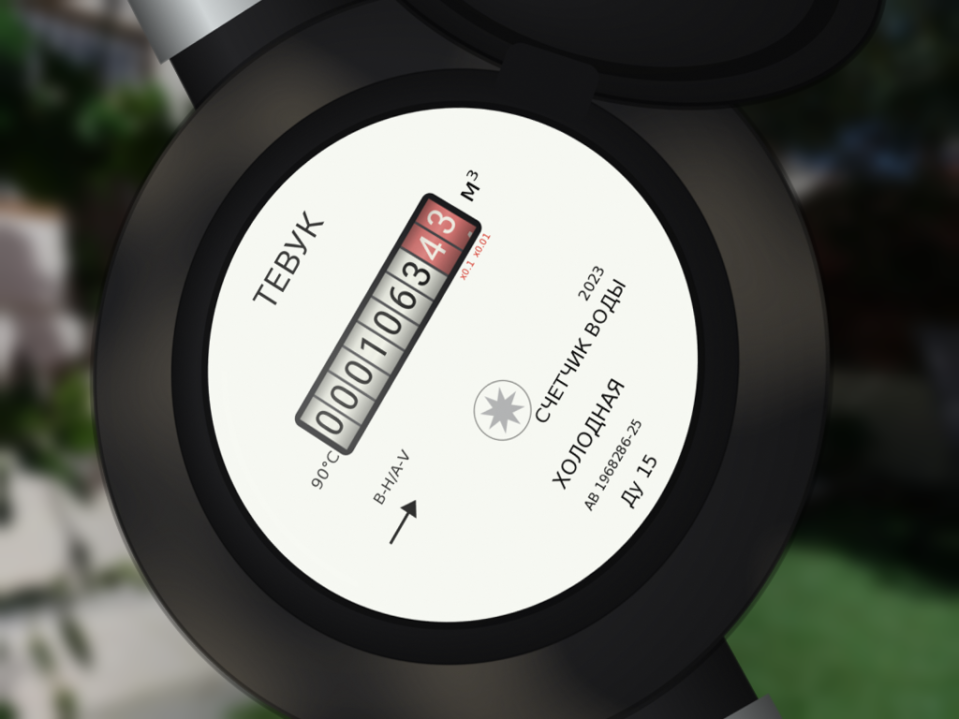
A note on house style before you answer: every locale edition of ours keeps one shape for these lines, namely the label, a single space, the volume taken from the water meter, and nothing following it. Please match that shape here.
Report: 1063.43 m³
